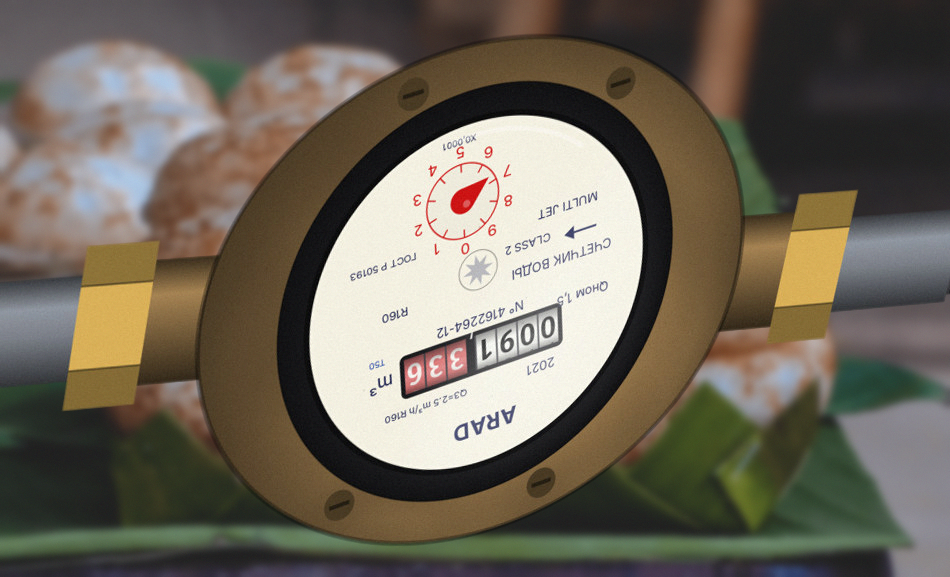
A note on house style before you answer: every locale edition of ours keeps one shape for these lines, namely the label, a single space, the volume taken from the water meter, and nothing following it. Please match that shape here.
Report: 91.3366 m³
